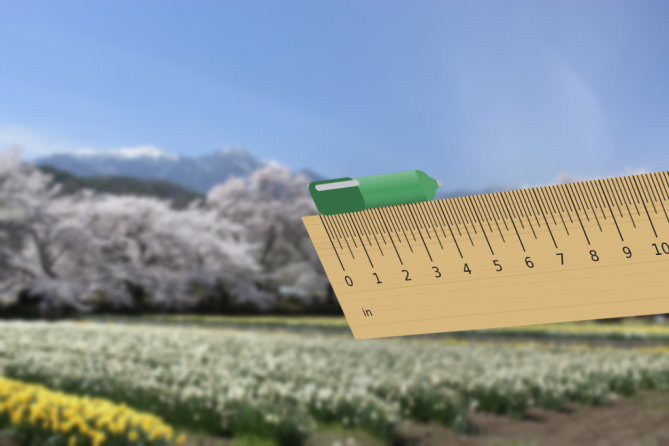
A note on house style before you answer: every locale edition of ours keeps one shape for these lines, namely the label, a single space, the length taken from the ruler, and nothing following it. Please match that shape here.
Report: 4.375 in
